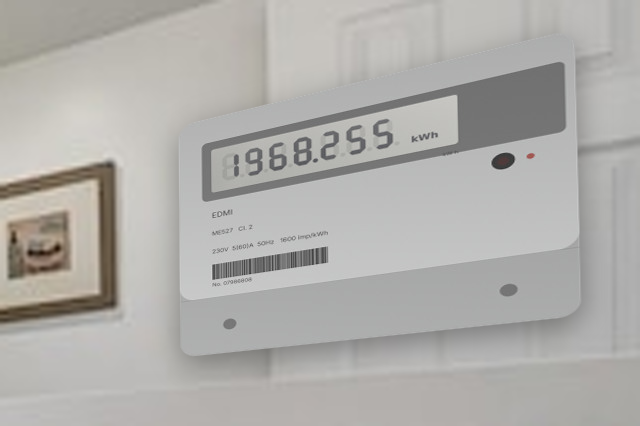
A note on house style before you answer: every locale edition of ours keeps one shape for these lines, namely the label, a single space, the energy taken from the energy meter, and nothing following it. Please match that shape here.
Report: 1968.255 kWh
